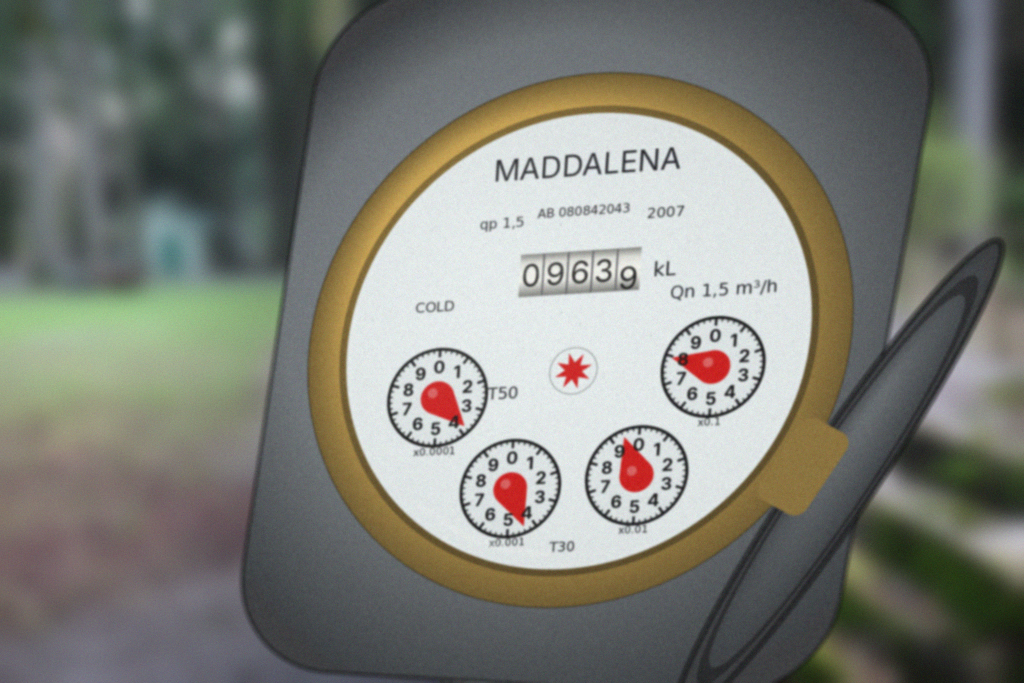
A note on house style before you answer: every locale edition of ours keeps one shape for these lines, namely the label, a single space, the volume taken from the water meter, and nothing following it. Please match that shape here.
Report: 9638.7943 kL
